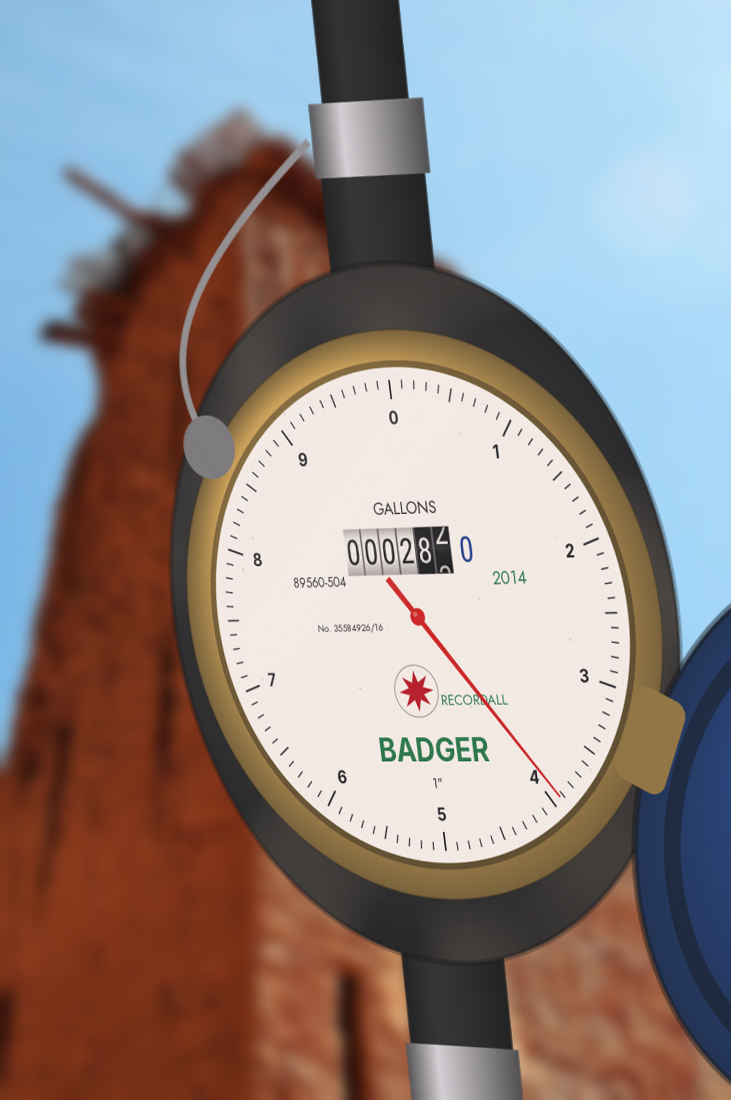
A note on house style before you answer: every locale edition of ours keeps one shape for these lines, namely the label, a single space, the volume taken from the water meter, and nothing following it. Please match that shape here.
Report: 2823.9 gal
